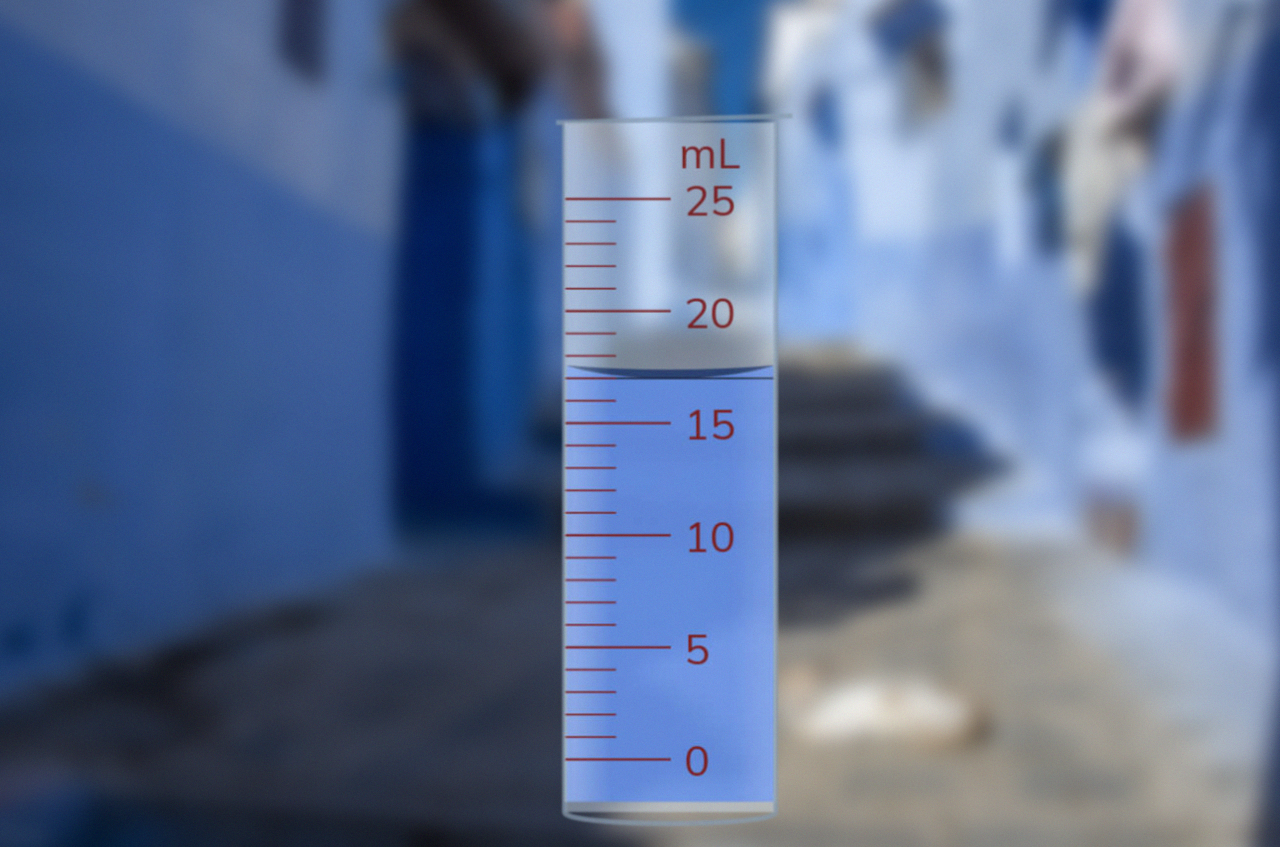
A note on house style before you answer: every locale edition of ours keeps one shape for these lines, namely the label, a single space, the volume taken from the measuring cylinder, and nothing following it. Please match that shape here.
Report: 17 mL
